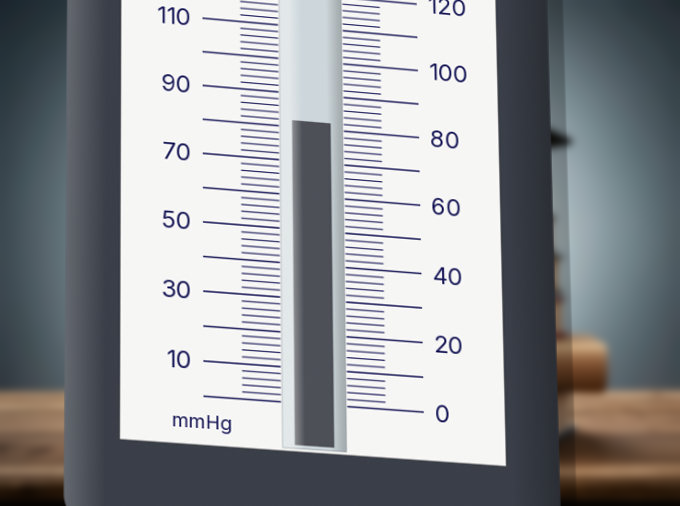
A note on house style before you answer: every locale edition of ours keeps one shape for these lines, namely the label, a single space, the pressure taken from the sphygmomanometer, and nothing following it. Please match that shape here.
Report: 82 mmHg
